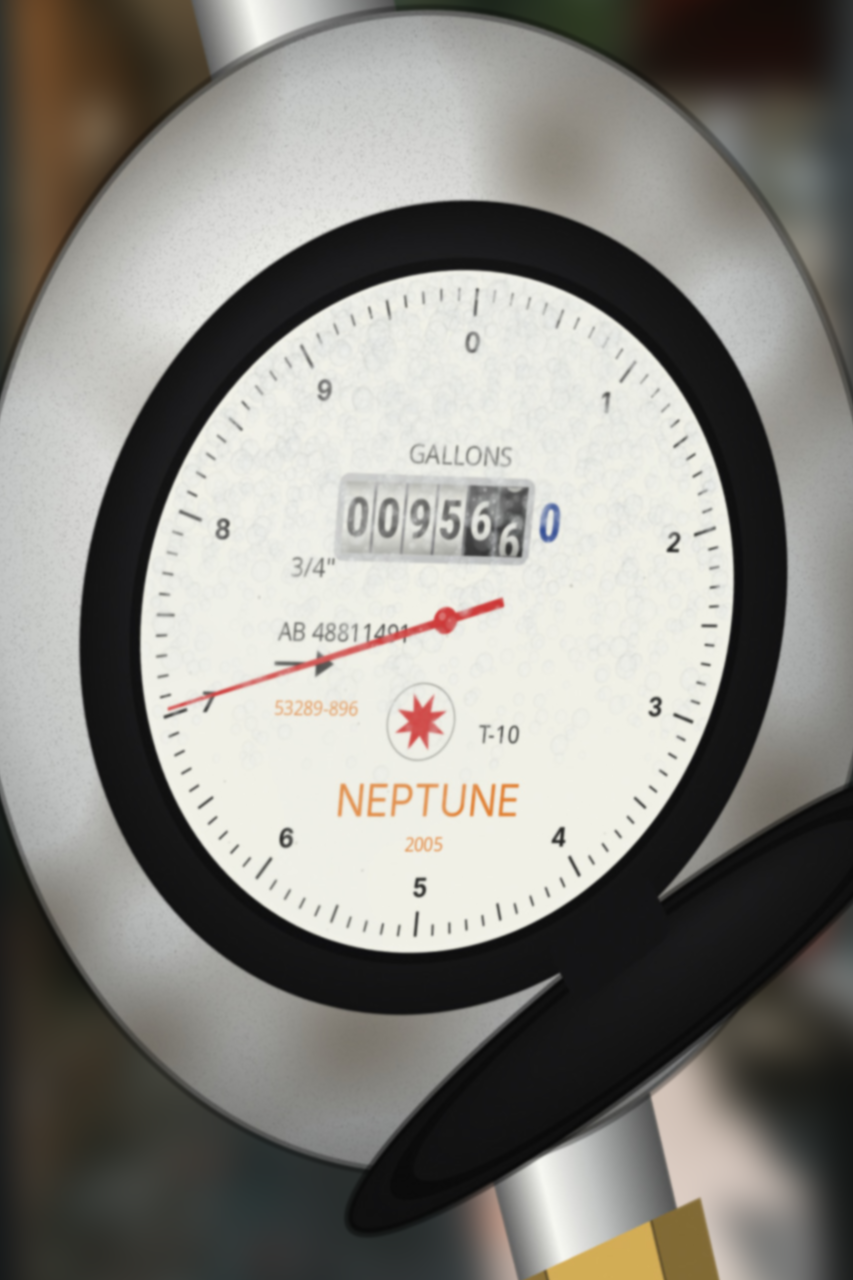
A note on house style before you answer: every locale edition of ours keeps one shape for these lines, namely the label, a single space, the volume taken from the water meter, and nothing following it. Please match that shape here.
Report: 95657.0 gal
